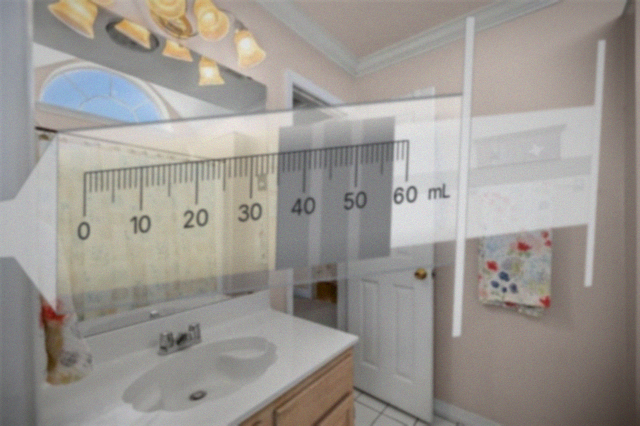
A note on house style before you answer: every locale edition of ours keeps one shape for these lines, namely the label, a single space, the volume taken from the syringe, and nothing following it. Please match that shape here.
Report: 35 mL
